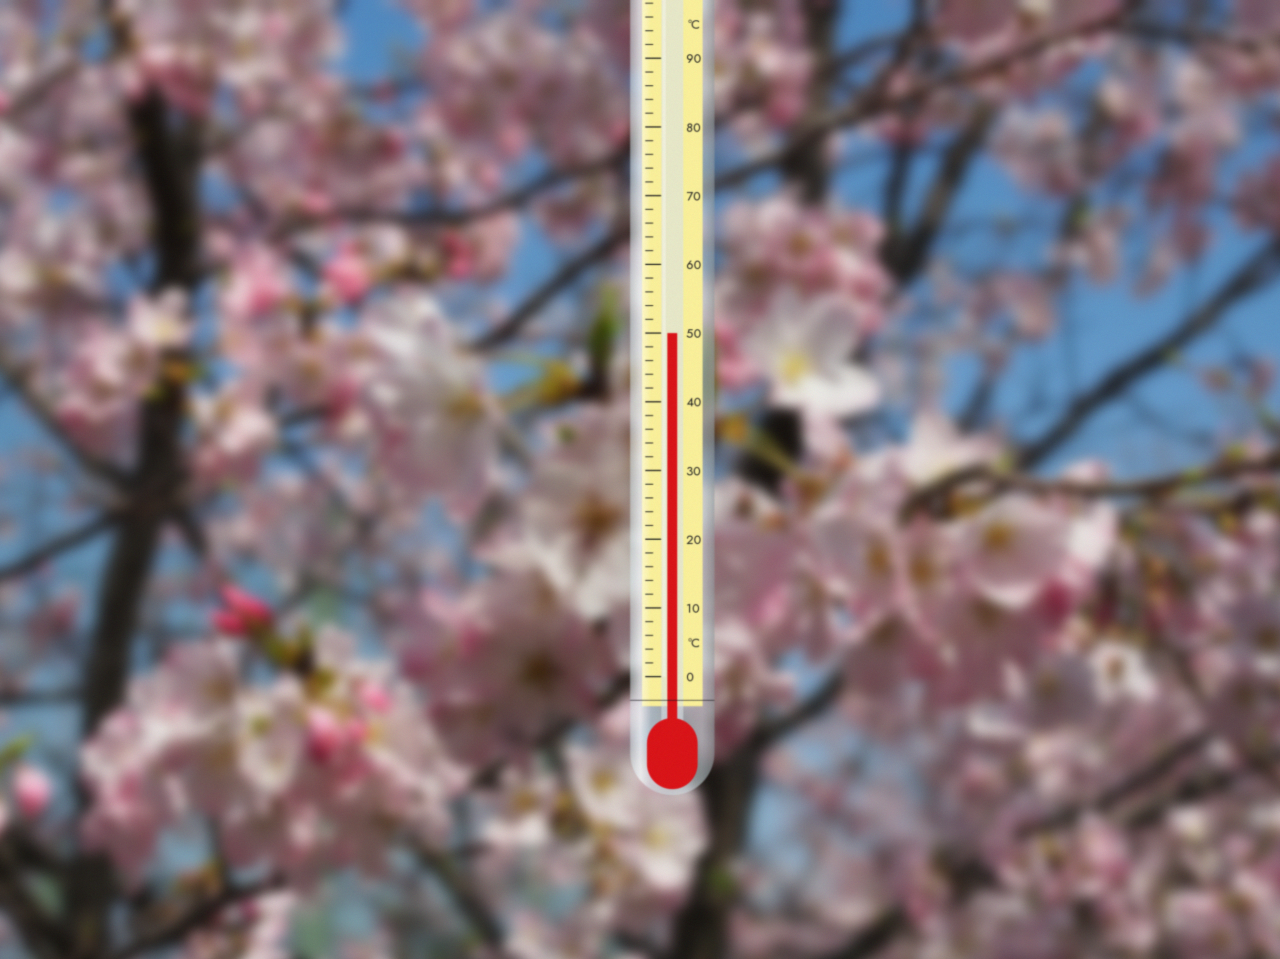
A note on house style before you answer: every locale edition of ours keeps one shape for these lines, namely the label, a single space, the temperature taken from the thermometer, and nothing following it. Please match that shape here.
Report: 50 °C
